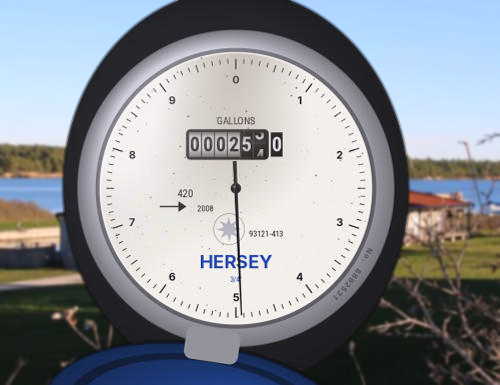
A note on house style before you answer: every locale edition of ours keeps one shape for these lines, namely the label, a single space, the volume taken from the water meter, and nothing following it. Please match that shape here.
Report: 2534.9 gal
